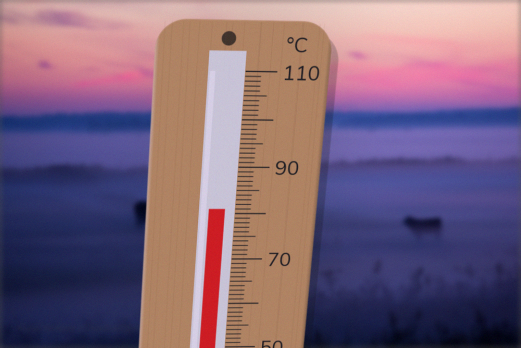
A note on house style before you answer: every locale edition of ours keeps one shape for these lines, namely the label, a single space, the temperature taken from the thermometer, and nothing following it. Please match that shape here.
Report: 81 °C
